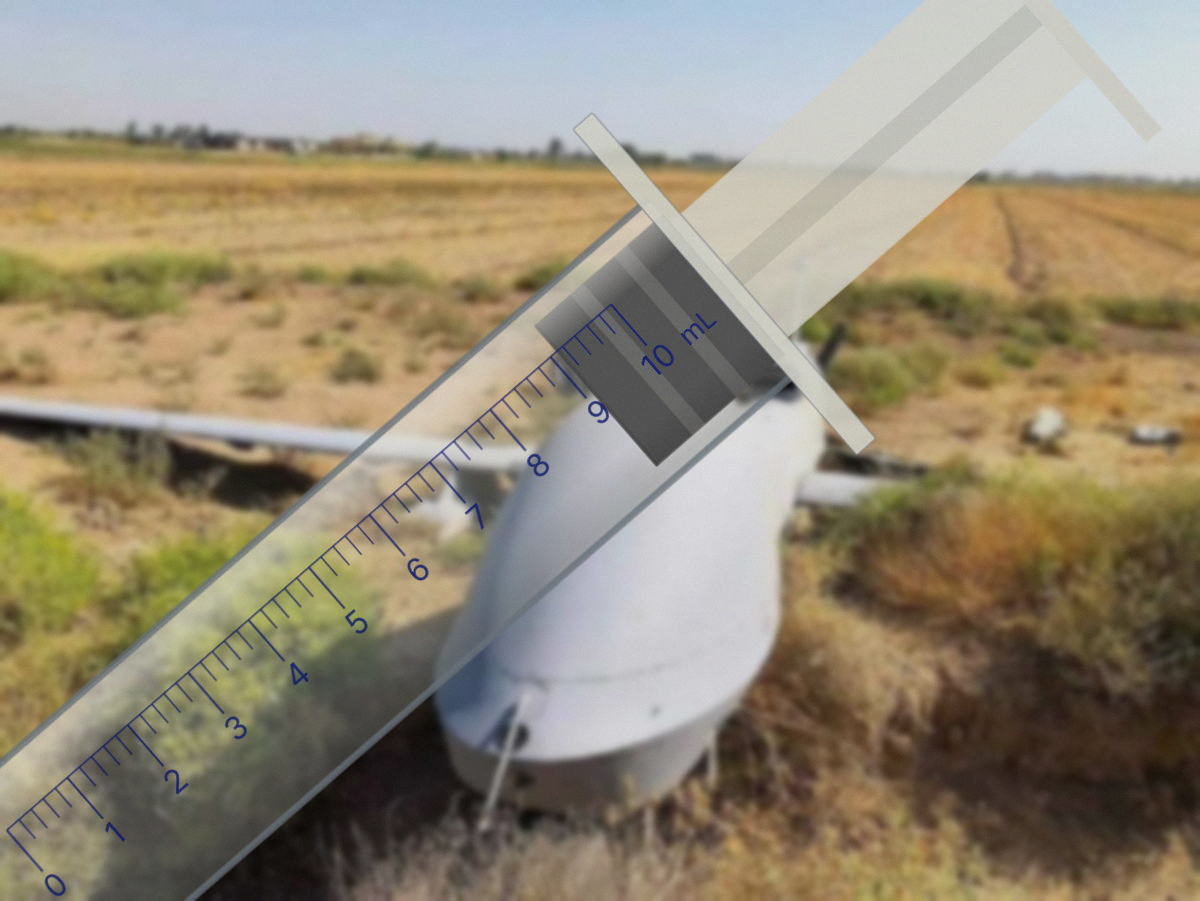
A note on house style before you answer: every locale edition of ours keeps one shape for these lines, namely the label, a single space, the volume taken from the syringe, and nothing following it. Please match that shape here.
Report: 9.1 mL
